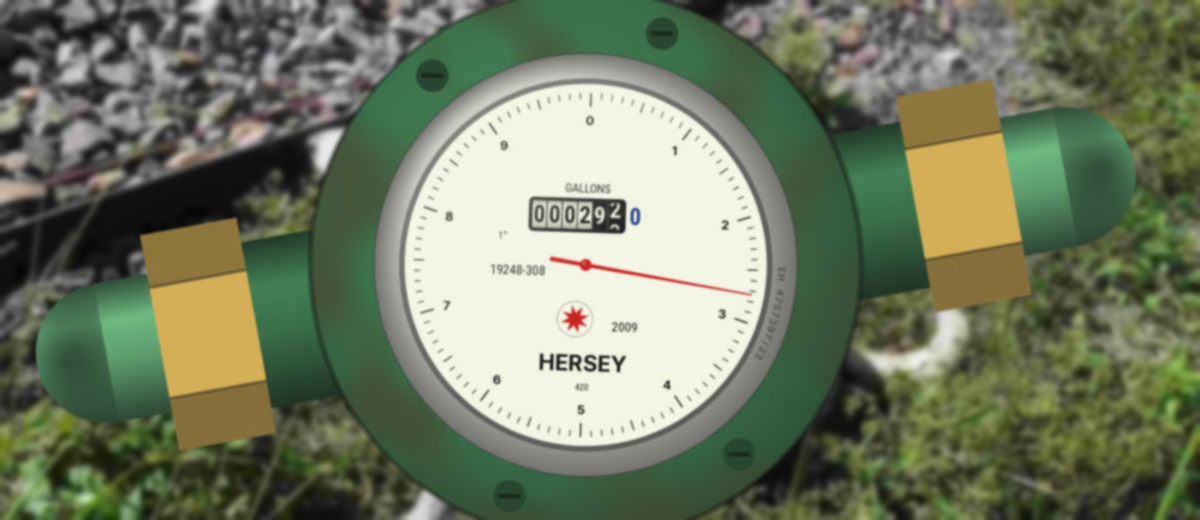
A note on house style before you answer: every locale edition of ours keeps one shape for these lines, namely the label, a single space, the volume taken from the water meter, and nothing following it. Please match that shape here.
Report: 2922.7 gal
